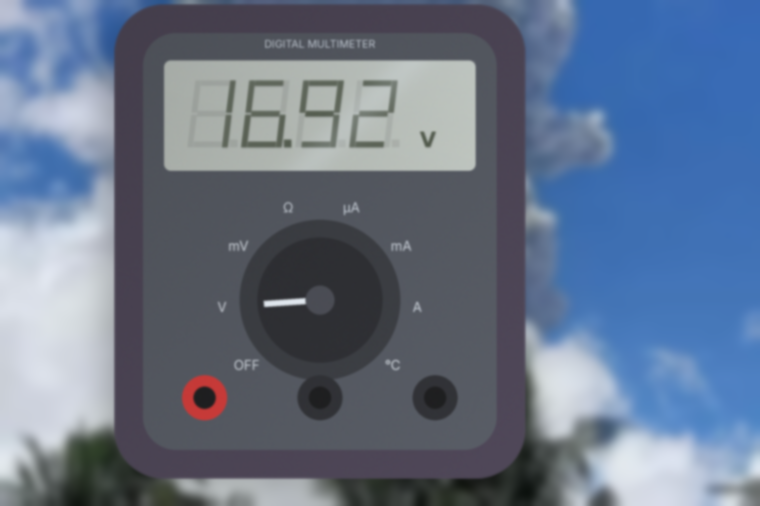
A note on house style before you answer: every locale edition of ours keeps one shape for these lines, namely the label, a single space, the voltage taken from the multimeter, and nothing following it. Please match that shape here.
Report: 16.92 V
